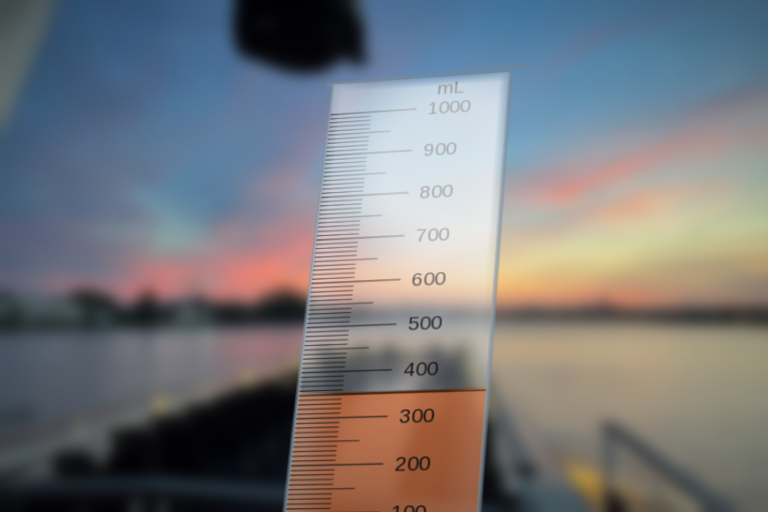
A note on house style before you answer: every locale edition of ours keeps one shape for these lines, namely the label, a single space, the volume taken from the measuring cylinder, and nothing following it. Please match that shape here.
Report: 350 mL
